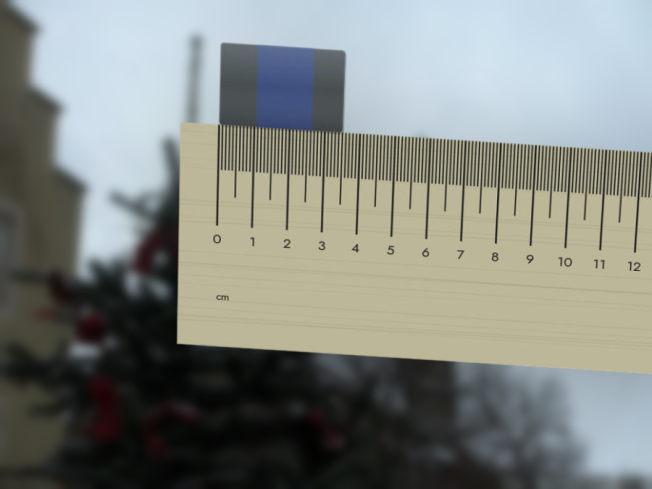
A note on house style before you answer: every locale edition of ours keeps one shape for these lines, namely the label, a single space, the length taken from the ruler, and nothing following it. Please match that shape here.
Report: 3.5 cm
